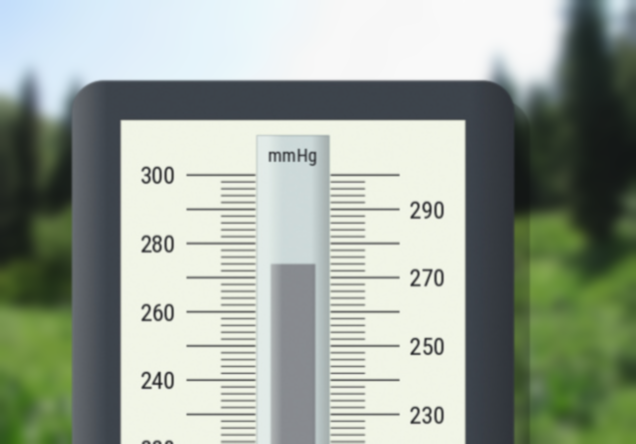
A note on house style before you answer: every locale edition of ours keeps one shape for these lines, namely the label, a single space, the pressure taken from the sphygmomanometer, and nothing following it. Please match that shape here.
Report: 274 mmHg
